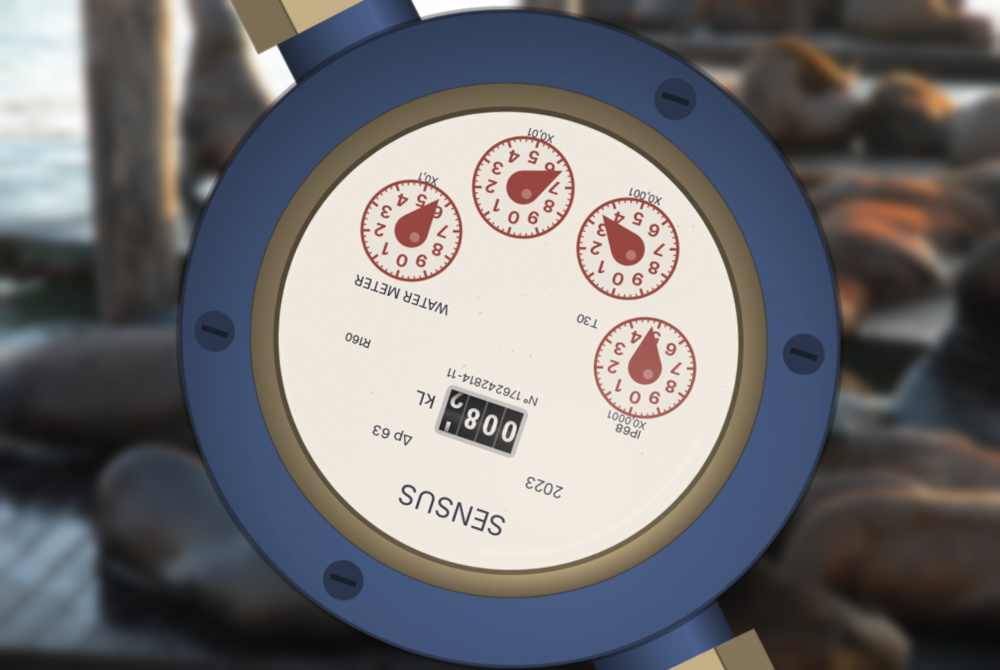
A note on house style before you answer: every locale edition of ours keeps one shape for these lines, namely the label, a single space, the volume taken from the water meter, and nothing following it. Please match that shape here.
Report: 81.5634 kL
